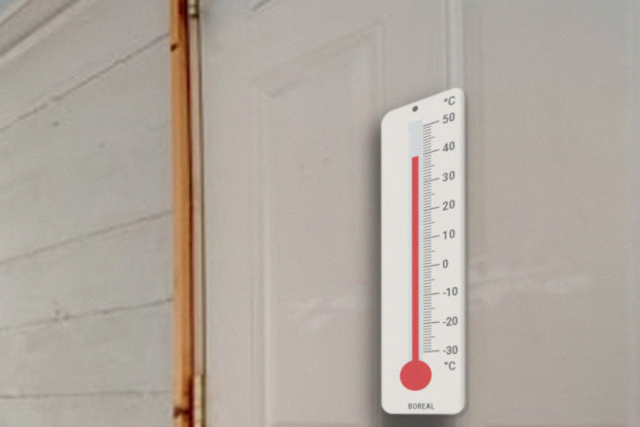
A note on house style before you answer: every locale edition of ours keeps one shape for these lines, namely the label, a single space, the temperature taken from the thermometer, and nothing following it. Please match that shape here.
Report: 40 °C
